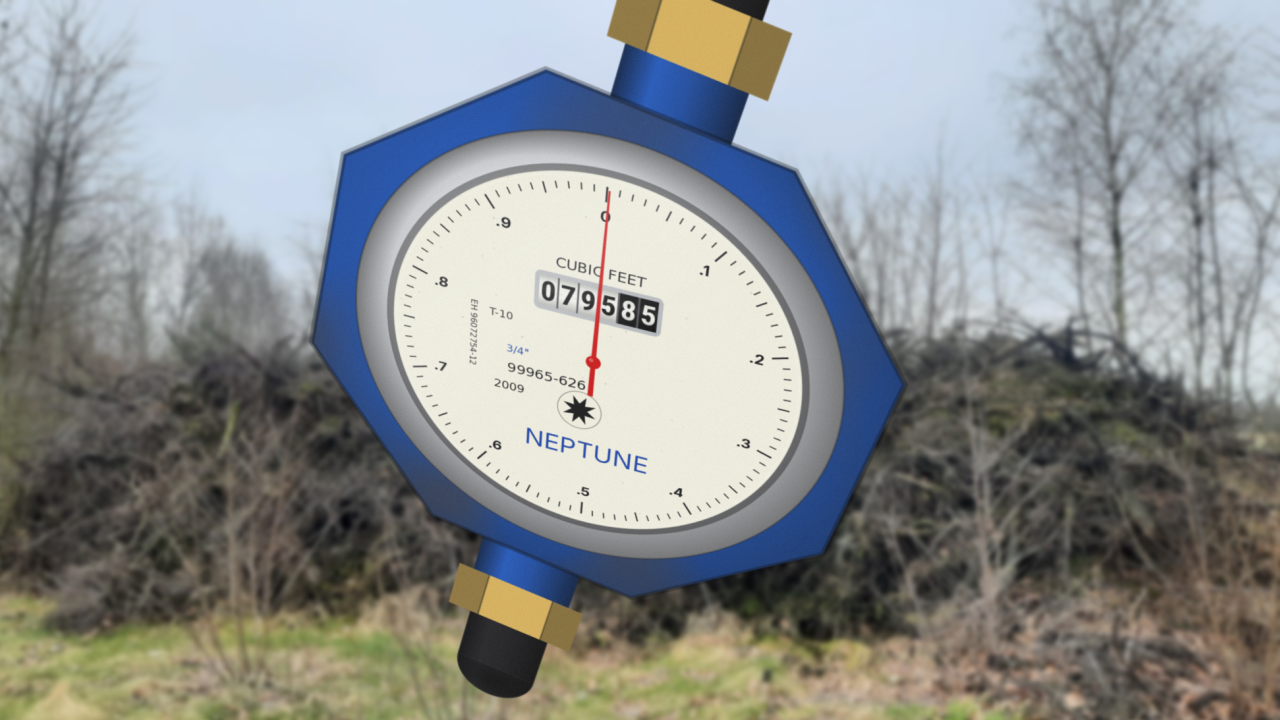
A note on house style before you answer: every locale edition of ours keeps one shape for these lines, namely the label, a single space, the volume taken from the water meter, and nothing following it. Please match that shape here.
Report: 79585.00 ft³
